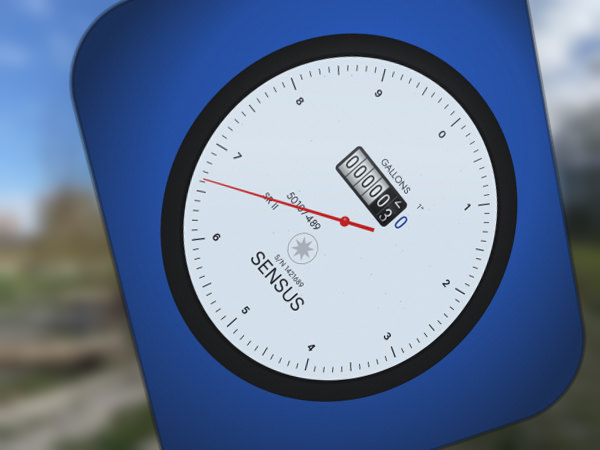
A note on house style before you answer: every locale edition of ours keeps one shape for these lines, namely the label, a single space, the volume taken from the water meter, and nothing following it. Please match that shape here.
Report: 26.6 gal
